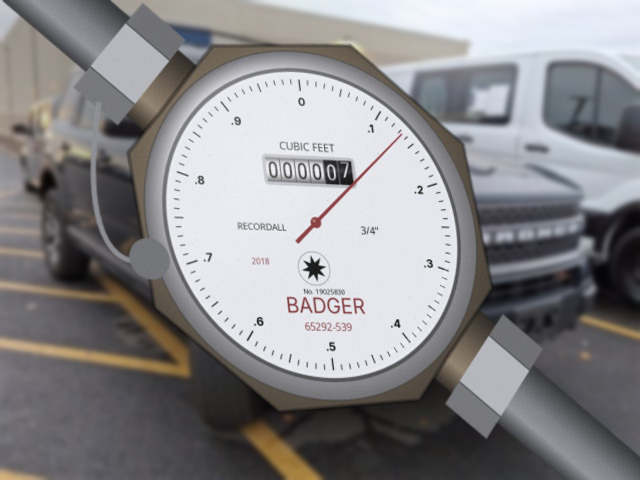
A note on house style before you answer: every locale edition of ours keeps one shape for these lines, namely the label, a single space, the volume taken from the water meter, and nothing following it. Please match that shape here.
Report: 7.13 ft³
